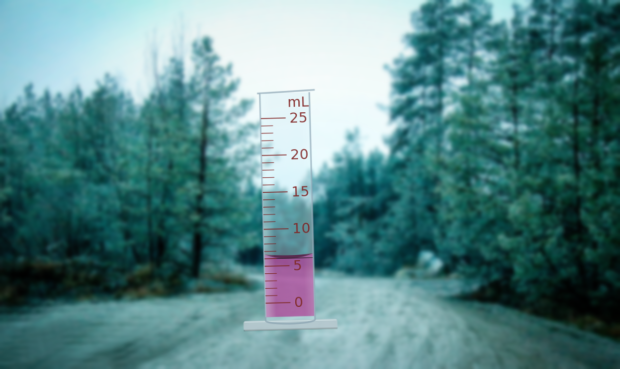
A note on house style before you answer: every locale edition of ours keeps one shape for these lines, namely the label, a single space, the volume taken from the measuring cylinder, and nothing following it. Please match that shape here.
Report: 6 mL
